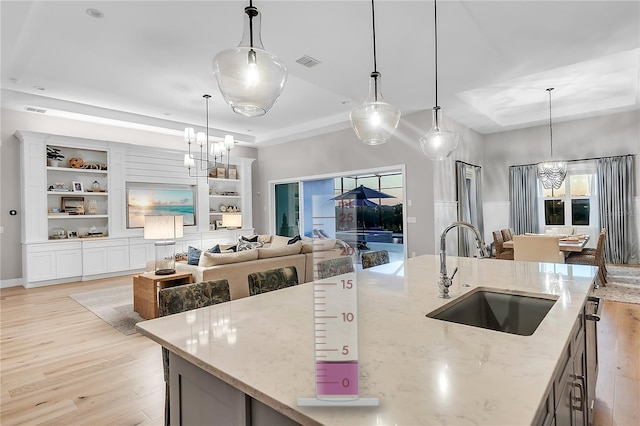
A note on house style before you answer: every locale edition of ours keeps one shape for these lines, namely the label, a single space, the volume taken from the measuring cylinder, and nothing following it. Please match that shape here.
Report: 3 mL
